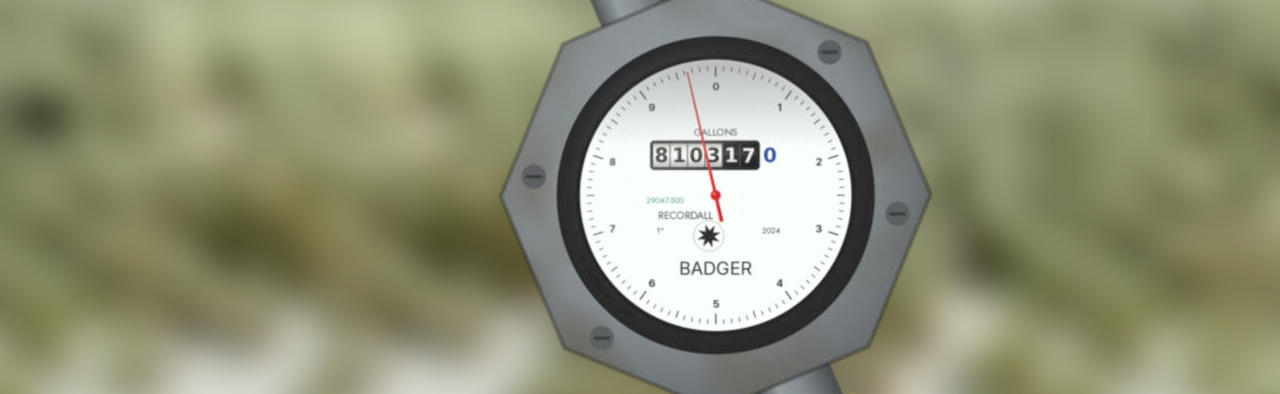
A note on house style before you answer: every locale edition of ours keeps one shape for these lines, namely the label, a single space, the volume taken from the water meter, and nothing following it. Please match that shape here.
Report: 8103169.6 gal
